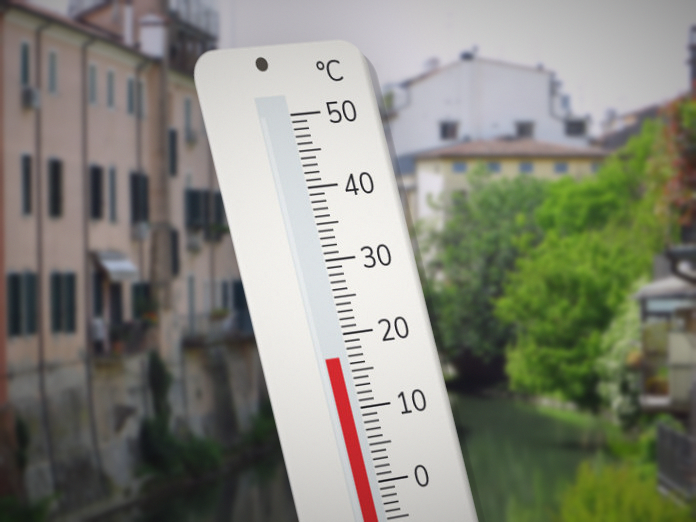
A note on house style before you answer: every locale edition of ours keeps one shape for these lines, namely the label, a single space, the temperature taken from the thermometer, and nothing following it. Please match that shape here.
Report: 17 °C
